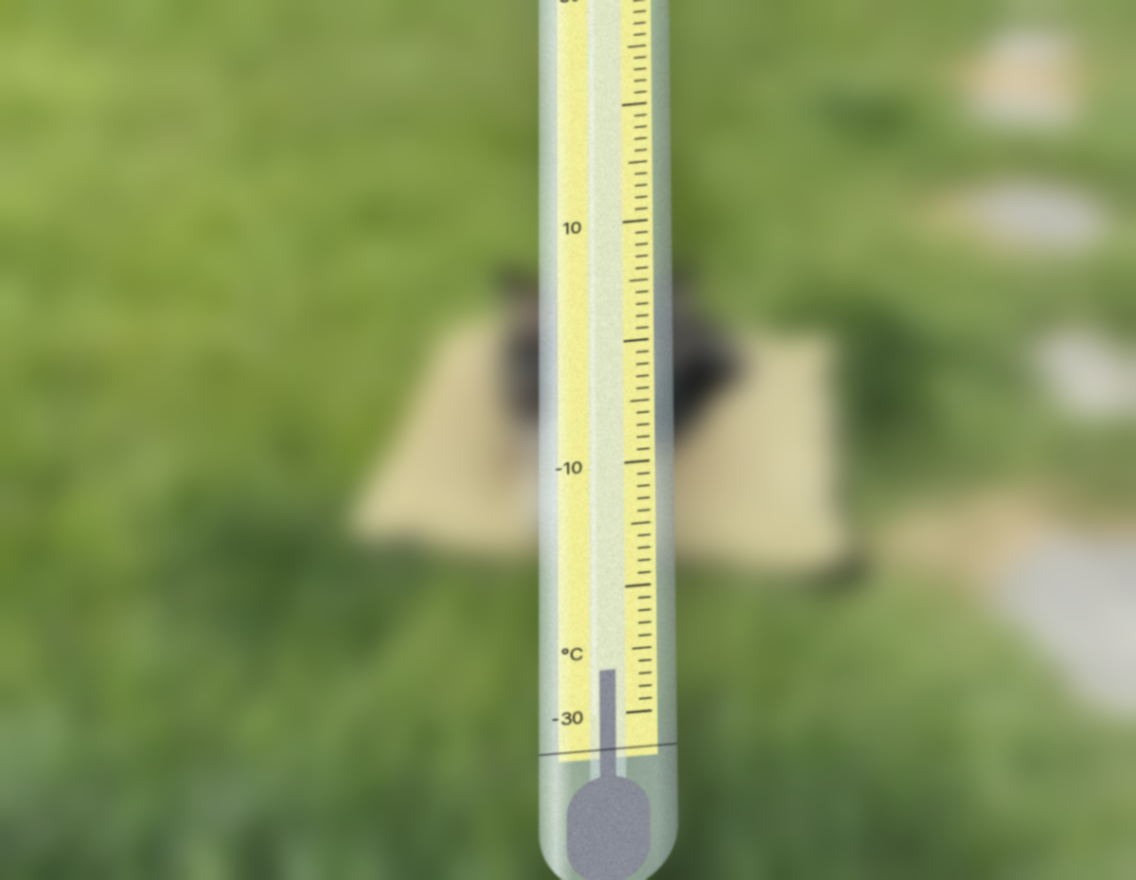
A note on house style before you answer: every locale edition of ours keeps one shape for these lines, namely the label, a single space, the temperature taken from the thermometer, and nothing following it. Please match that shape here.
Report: -26.5 °C
